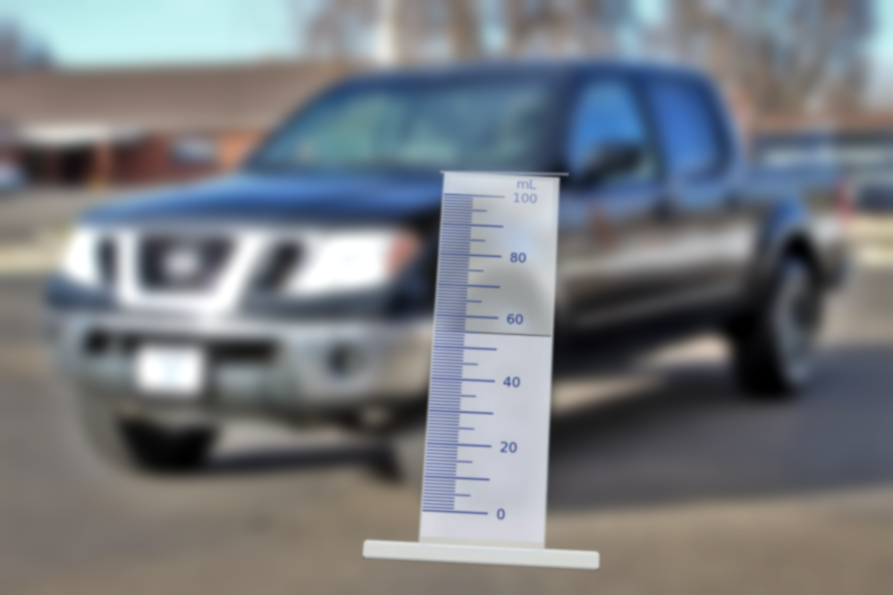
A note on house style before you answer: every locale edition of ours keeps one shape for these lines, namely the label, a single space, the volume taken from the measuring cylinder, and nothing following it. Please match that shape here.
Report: 55 mL
